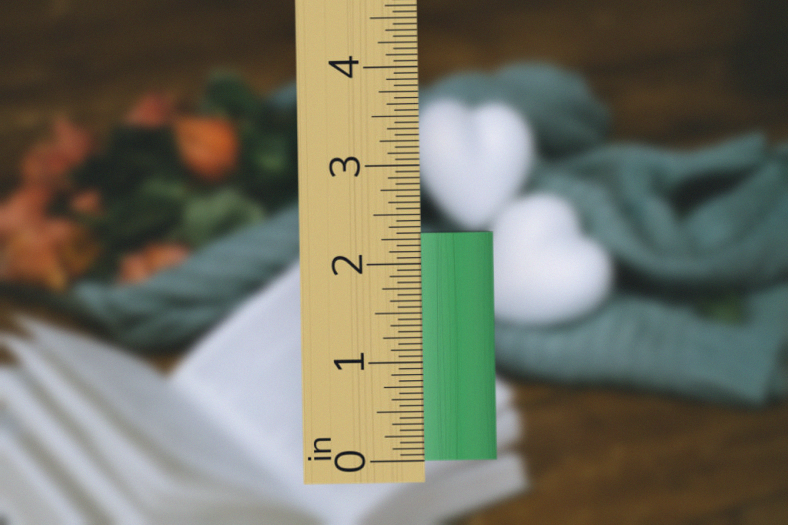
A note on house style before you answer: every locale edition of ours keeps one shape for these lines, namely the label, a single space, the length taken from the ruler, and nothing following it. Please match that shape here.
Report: 2.3125 in
